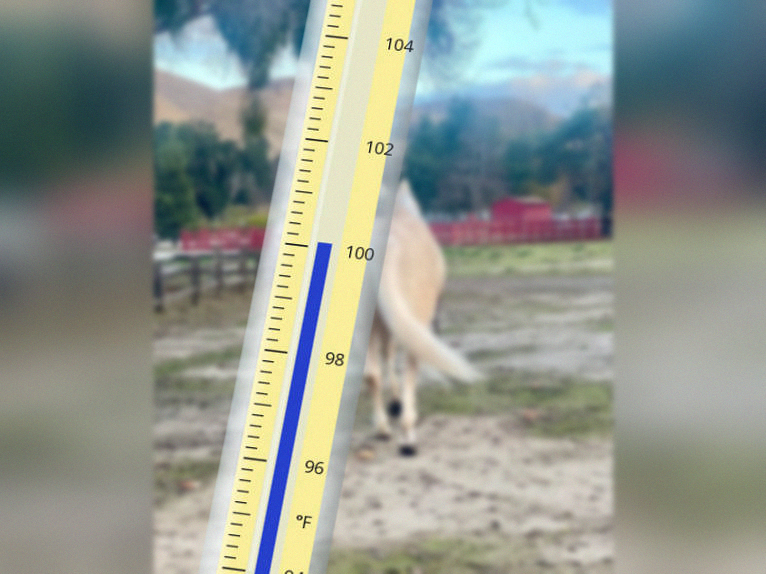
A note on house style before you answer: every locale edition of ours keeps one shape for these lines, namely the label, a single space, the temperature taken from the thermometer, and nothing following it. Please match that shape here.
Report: 100.1 °F
